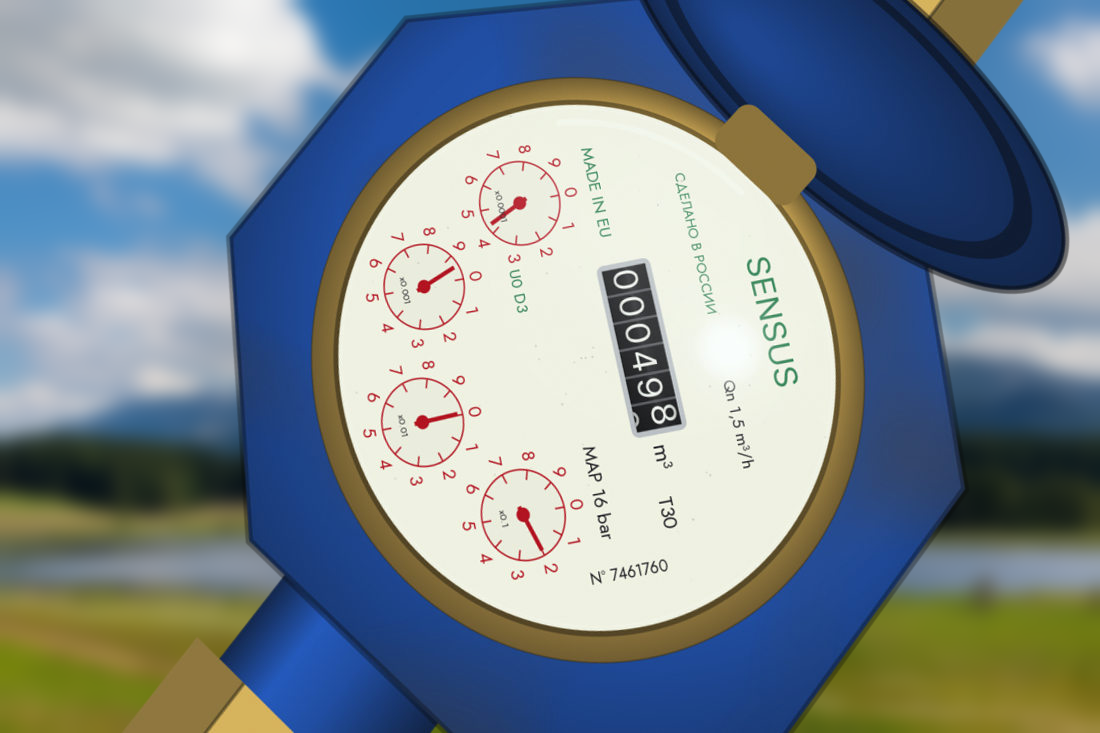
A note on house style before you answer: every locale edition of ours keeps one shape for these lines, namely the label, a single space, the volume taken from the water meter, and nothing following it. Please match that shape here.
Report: 498.1994 m³
